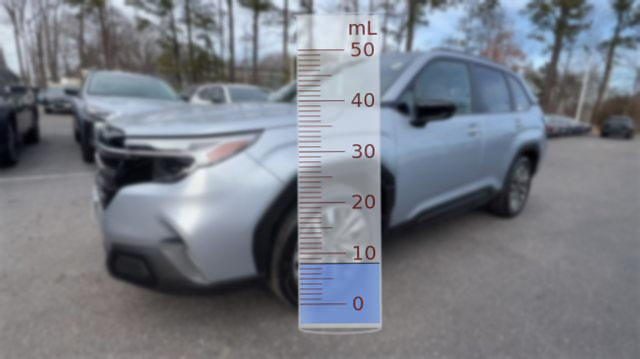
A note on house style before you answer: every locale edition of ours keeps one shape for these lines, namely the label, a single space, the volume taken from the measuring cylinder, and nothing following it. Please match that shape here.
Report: 8 mL
